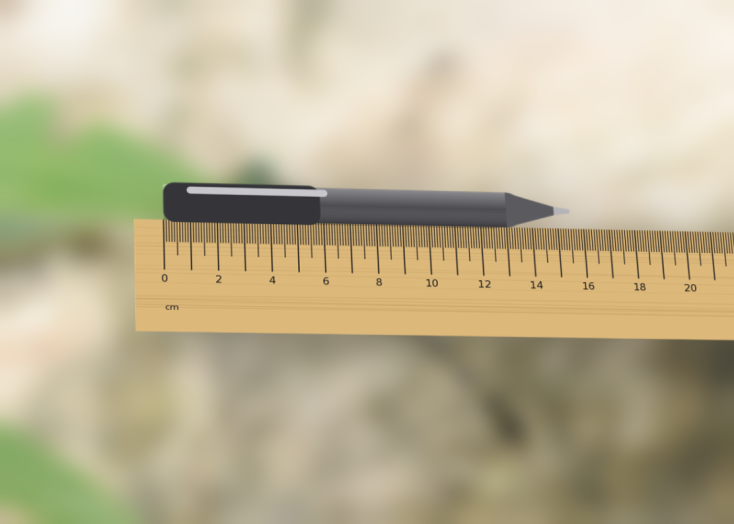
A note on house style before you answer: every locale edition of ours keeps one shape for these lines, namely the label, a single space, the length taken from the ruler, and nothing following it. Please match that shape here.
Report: 15.5 cm
